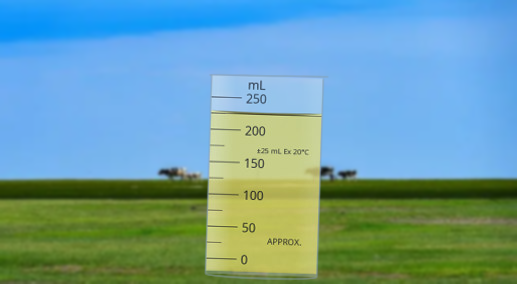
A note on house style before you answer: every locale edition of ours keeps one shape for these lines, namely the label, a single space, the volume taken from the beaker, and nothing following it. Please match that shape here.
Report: 225 mL
